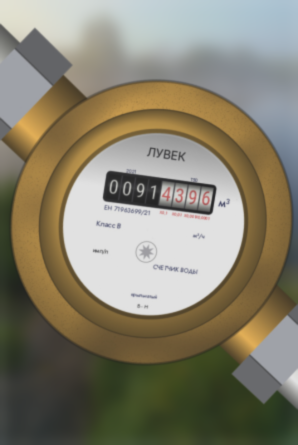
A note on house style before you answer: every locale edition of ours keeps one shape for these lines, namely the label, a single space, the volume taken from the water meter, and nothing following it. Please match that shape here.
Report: 91.4396 m³
